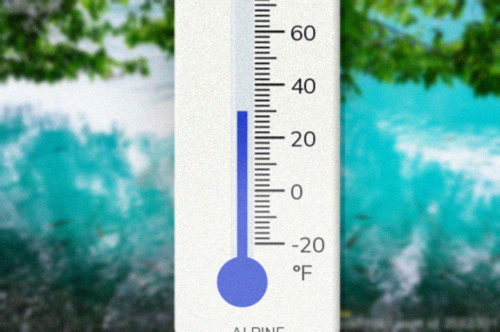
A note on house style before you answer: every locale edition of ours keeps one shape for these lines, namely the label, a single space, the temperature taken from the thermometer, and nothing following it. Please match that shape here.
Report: 30 °F
